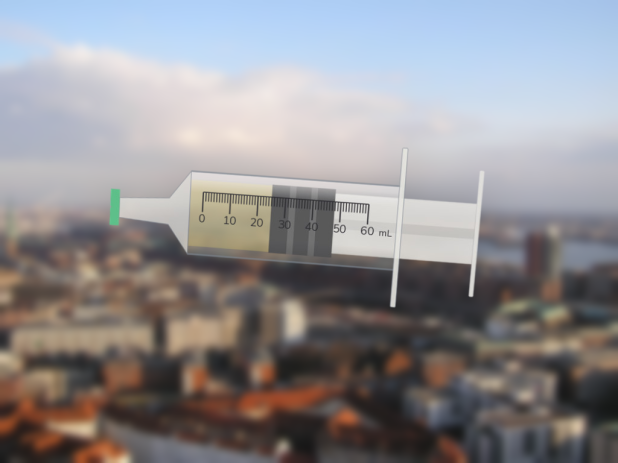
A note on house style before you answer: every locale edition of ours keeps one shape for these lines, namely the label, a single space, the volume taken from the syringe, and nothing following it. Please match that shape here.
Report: 25 mL
